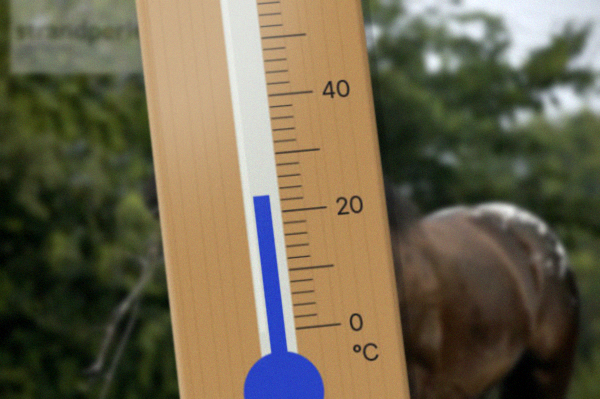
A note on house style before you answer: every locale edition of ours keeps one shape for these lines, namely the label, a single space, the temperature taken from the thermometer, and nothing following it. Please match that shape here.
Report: 23 °C
